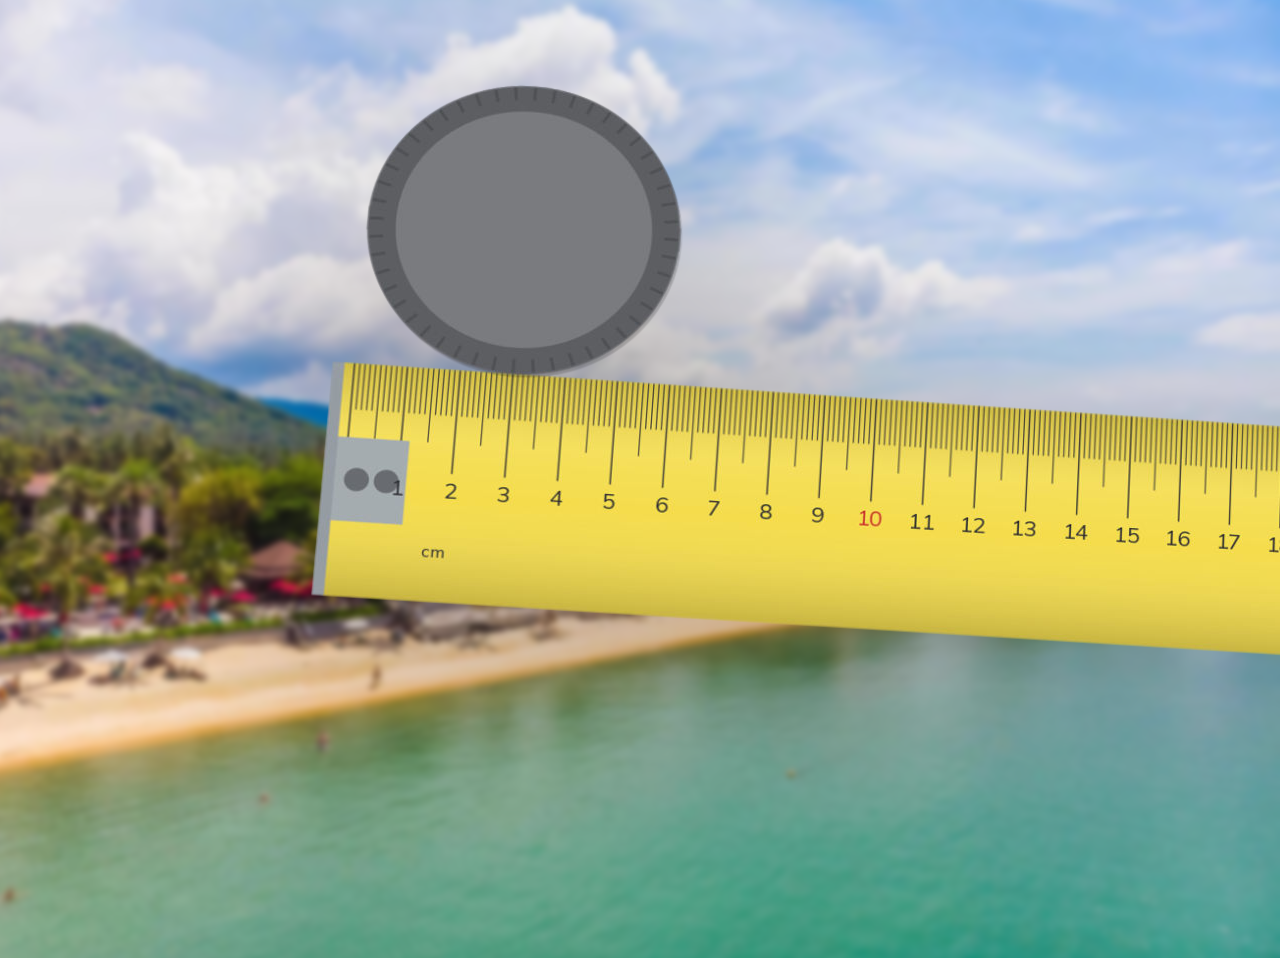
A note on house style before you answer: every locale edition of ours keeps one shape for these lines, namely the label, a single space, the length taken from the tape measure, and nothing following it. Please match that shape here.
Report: 6 cm
